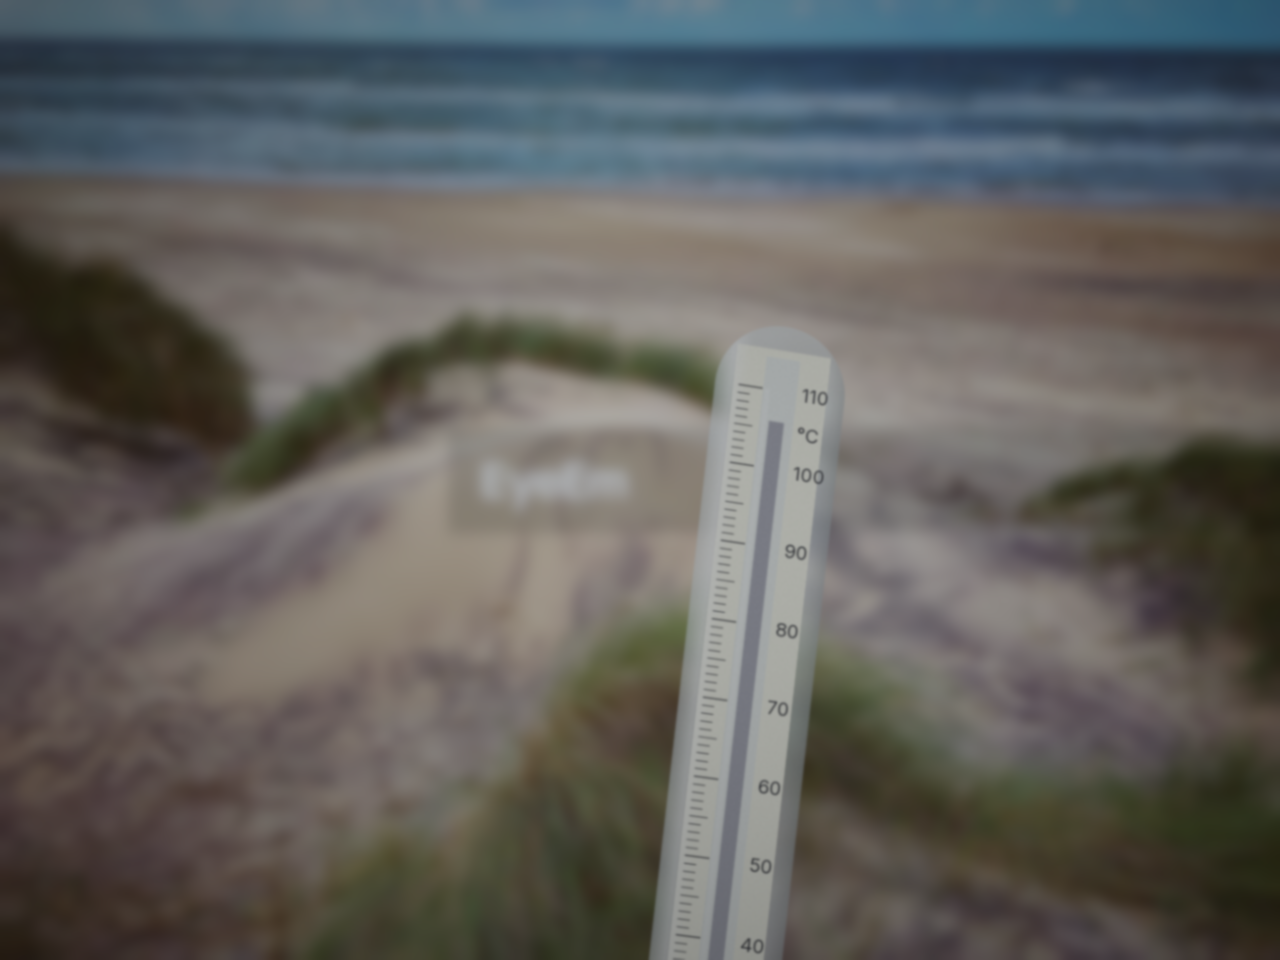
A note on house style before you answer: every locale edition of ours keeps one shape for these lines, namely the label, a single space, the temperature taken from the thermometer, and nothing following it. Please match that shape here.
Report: 106 °C
